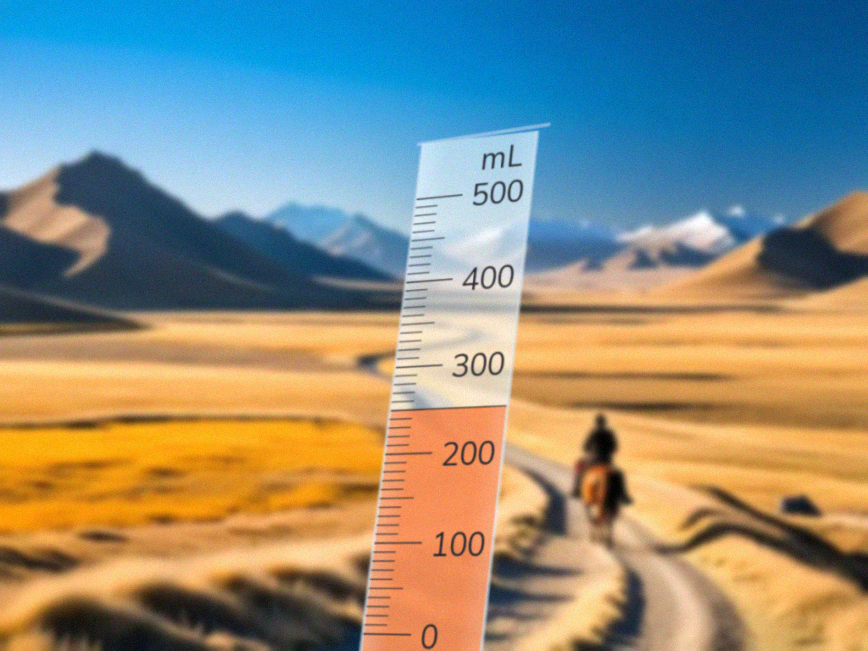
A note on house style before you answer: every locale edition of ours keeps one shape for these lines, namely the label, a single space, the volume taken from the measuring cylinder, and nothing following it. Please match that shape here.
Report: 250 mL
